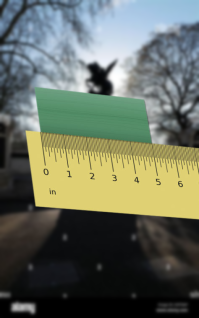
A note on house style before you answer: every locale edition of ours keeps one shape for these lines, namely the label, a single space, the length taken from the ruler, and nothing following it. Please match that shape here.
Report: 5 in
